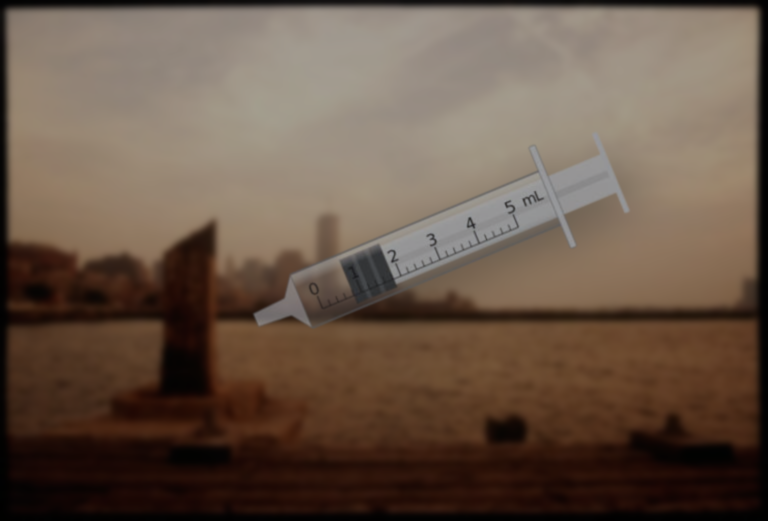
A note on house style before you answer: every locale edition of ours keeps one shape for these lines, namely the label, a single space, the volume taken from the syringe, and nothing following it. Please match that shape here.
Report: 0.8 mL
